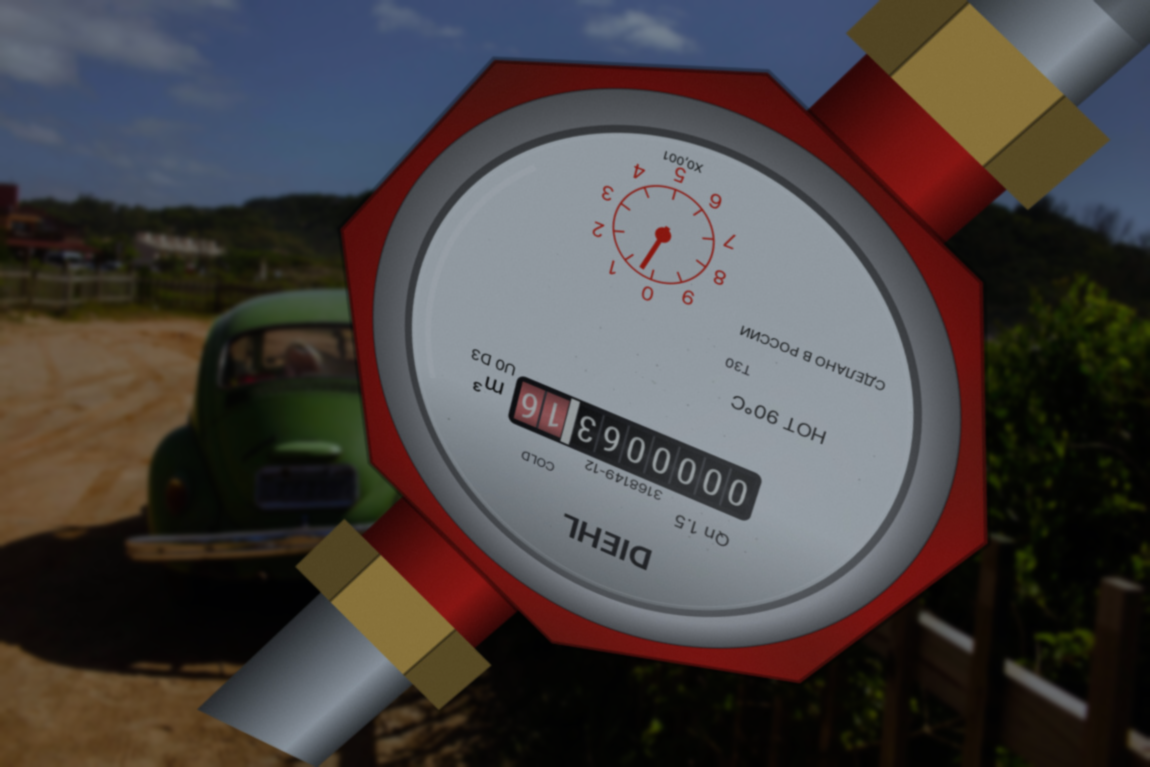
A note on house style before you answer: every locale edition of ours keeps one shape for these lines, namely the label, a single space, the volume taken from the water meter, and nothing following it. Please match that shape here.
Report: 63.160 m³
